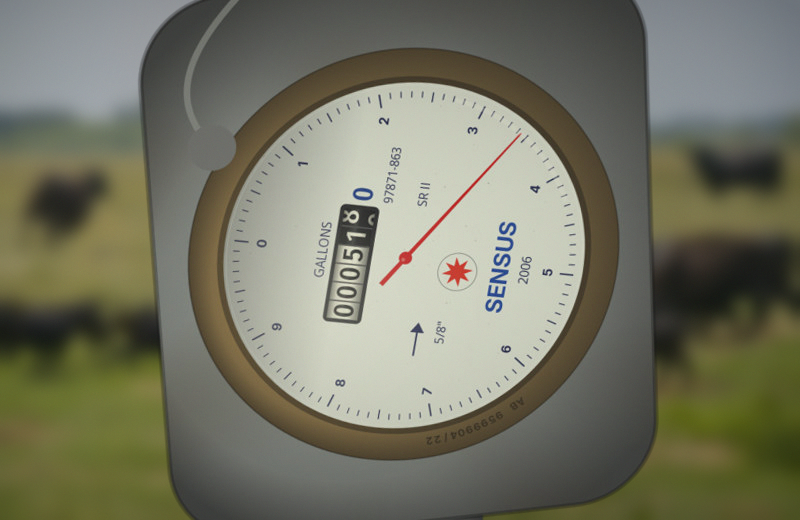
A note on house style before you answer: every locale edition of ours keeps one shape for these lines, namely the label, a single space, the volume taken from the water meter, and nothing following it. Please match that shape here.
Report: 5183.4 gal
